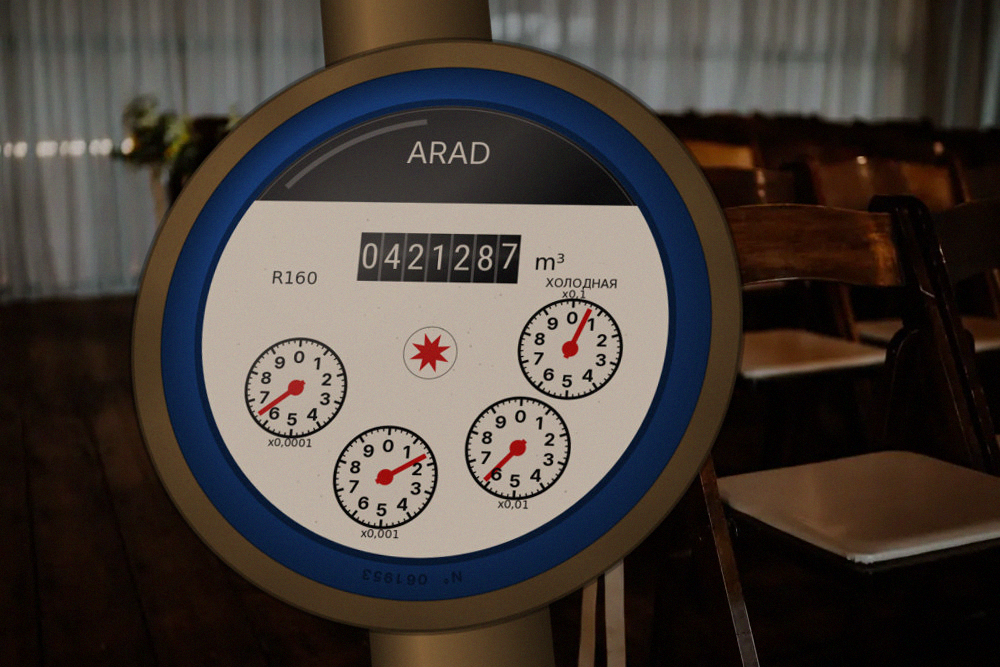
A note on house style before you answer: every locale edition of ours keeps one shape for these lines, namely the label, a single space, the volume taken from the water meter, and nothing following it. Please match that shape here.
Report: 421287.0616 m³
